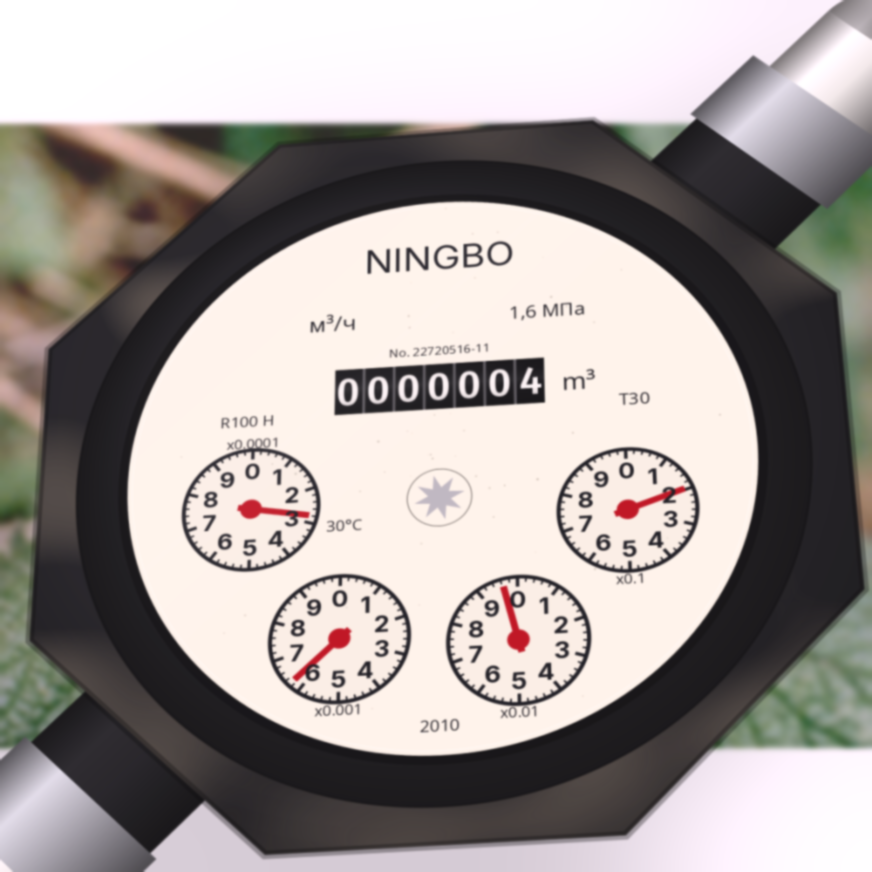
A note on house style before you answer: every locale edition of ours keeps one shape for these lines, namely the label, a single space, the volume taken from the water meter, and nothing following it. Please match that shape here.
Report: 4.1962 m³
